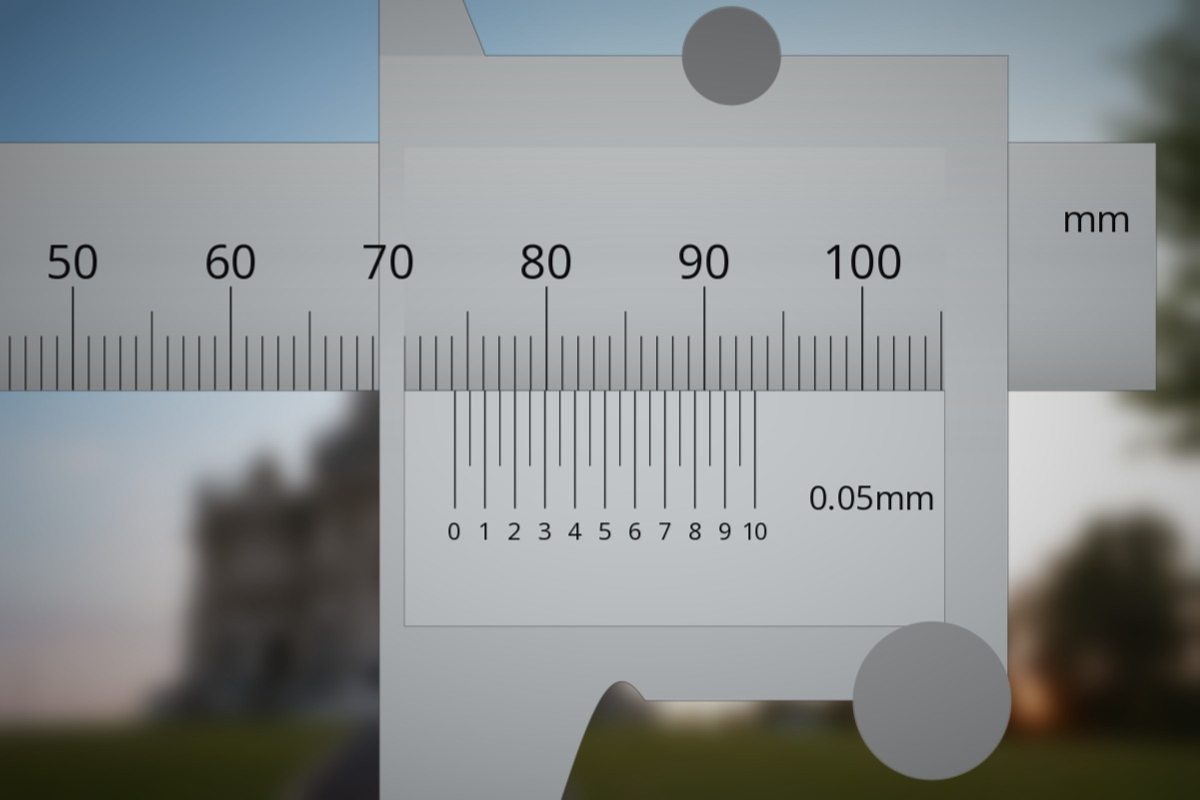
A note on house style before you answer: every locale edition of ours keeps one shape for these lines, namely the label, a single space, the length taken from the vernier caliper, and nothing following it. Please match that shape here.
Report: 74.2 mm
